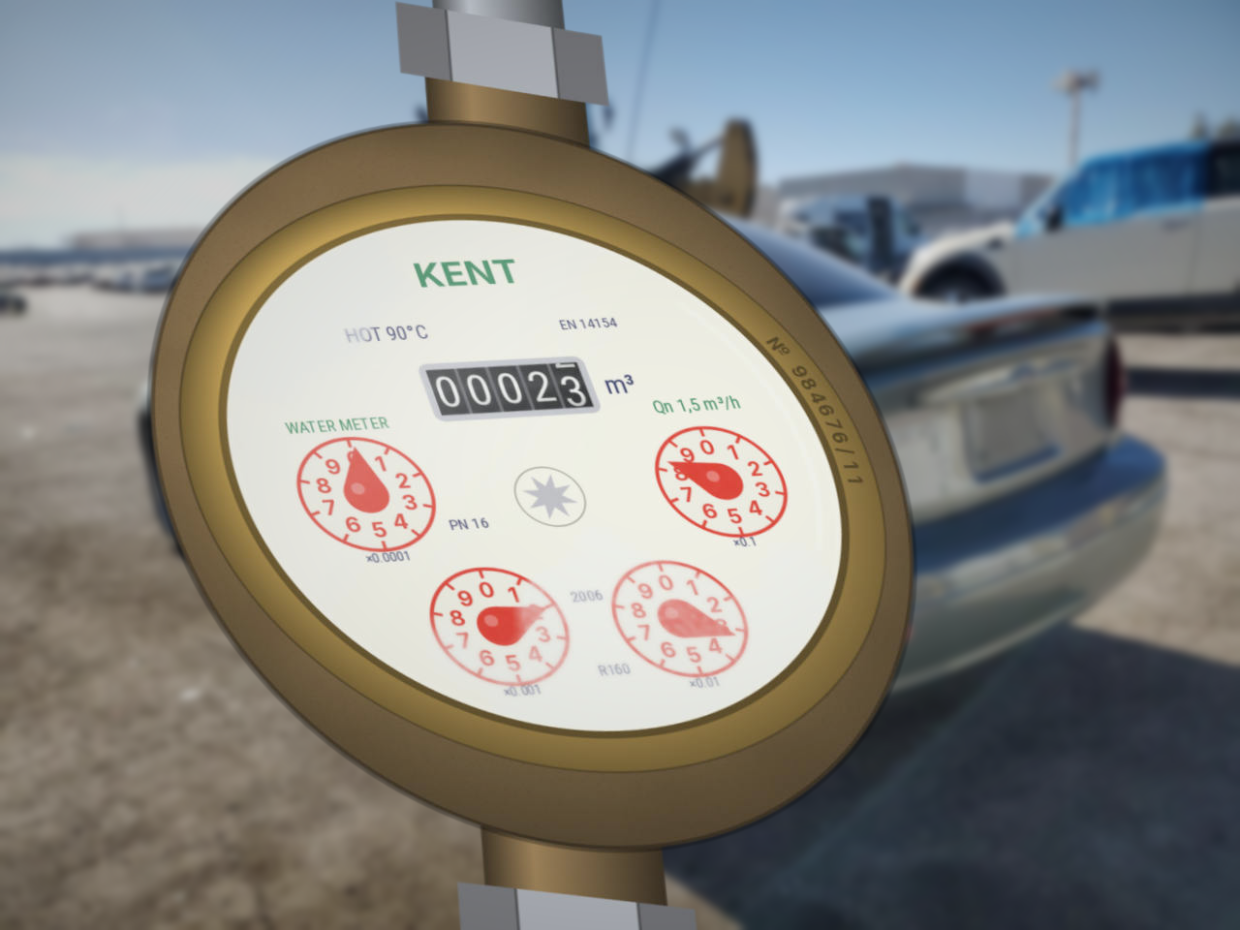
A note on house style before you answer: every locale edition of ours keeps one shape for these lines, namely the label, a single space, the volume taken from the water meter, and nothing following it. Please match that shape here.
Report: 22.8320 m³
